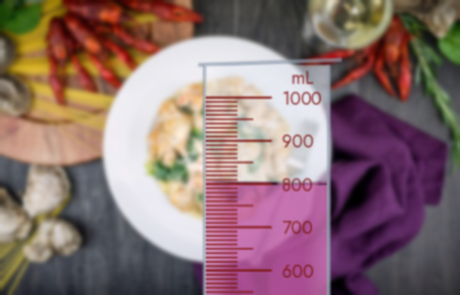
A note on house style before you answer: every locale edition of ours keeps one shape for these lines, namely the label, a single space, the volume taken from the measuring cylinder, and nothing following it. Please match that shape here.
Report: 800 mL
